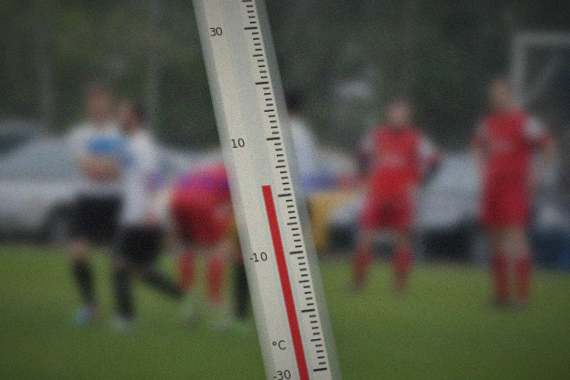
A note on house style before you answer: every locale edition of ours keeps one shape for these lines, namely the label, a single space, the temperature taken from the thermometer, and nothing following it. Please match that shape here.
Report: 2 °C
